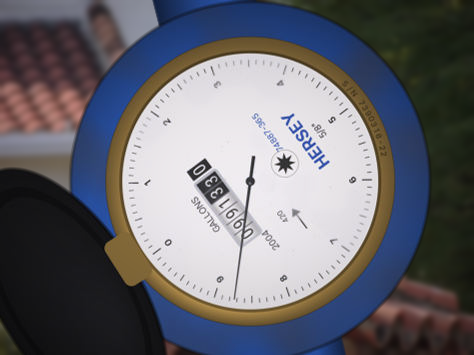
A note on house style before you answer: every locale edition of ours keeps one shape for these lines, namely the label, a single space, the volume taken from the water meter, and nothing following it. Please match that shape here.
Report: 991328.7 gal
